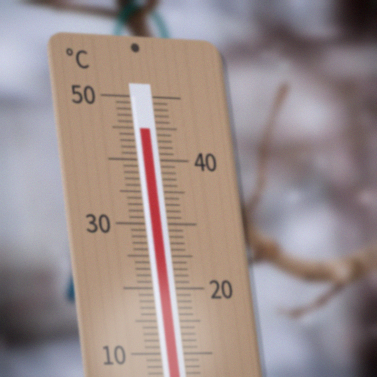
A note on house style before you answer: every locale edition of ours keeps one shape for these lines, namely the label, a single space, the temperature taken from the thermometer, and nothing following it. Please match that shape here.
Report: 45 °C
